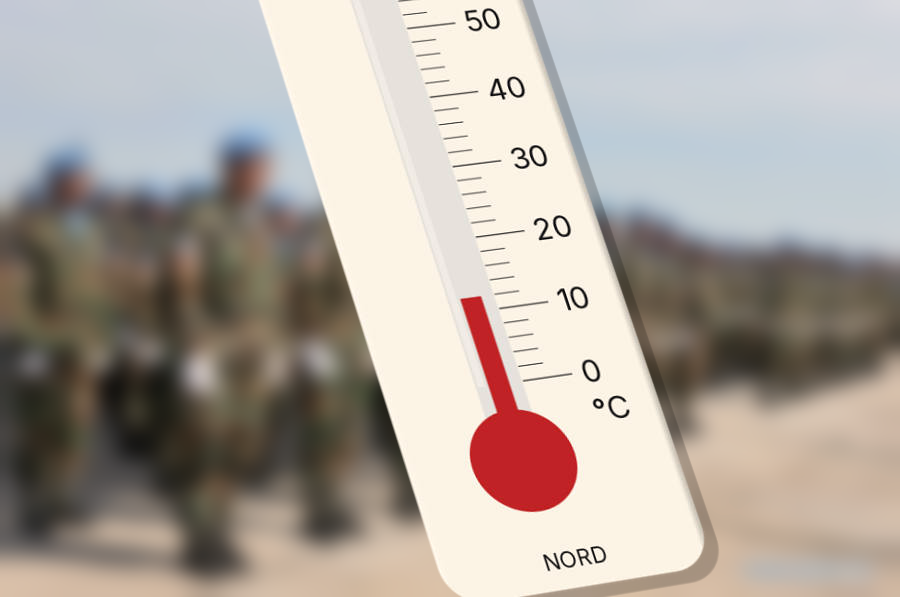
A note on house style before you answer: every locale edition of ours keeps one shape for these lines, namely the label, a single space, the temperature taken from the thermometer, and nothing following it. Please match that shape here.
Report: 12 °C
